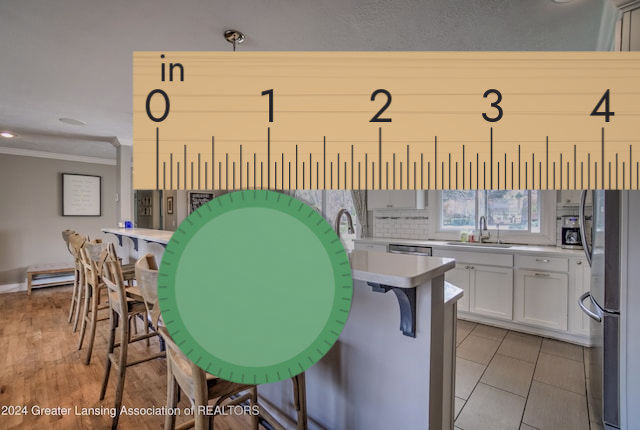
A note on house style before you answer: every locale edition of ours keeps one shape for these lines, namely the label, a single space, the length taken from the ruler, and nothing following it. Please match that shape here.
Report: 1.75 in
